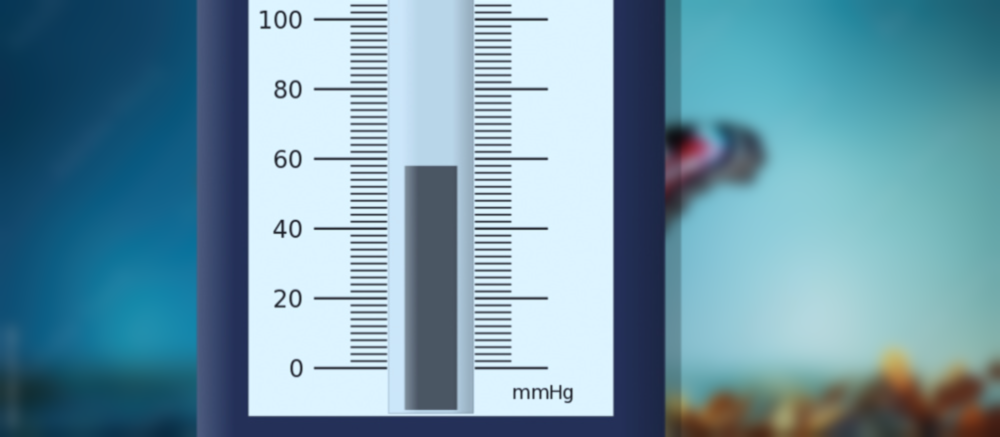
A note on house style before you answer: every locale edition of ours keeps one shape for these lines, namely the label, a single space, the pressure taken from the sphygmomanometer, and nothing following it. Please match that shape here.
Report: 58 mmHg
